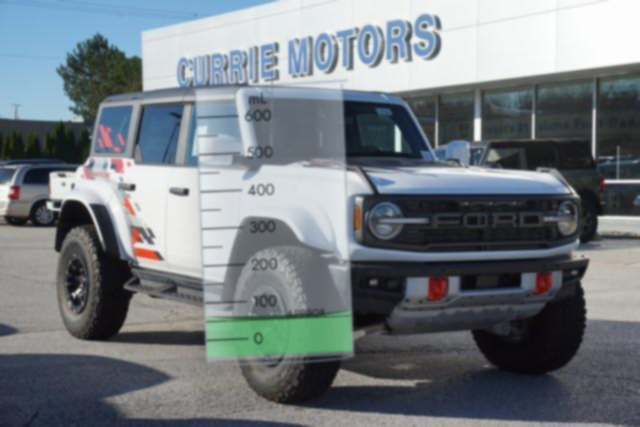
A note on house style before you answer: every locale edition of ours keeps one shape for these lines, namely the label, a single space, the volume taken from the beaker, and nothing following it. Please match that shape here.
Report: 50 mL
